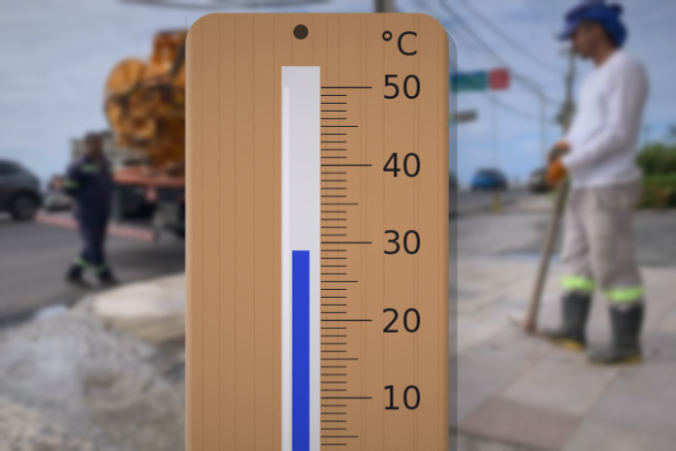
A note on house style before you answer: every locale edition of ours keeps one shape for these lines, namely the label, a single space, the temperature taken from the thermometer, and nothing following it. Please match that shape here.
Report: 29 °C
